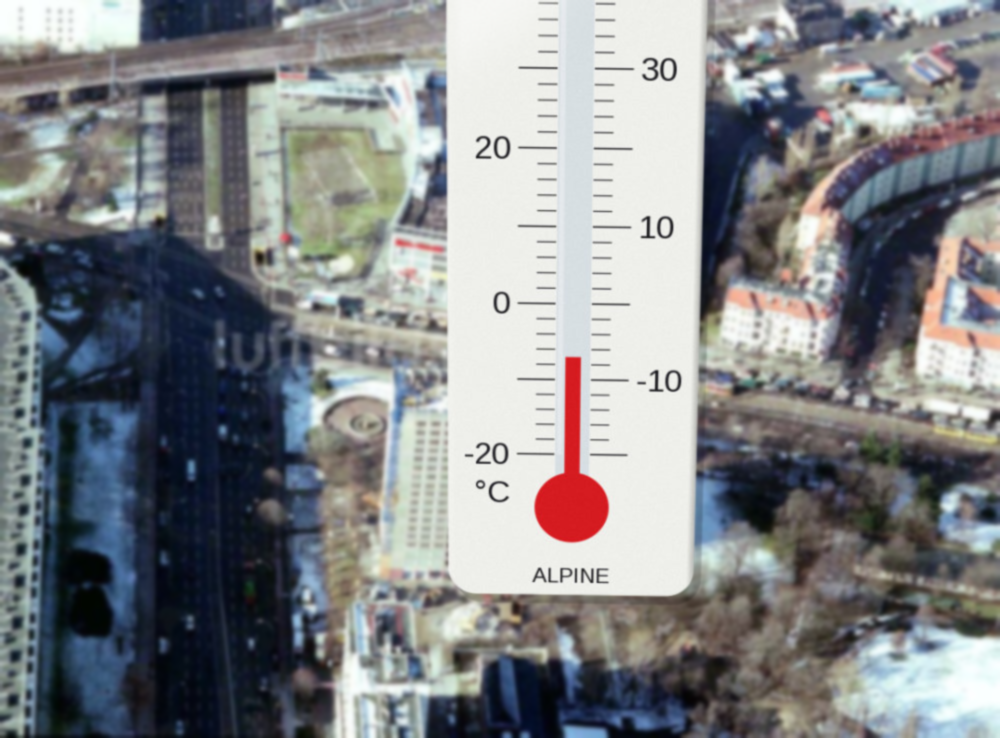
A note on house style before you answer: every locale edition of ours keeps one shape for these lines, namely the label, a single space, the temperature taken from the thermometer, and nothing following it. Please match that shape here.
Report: -7 °C
